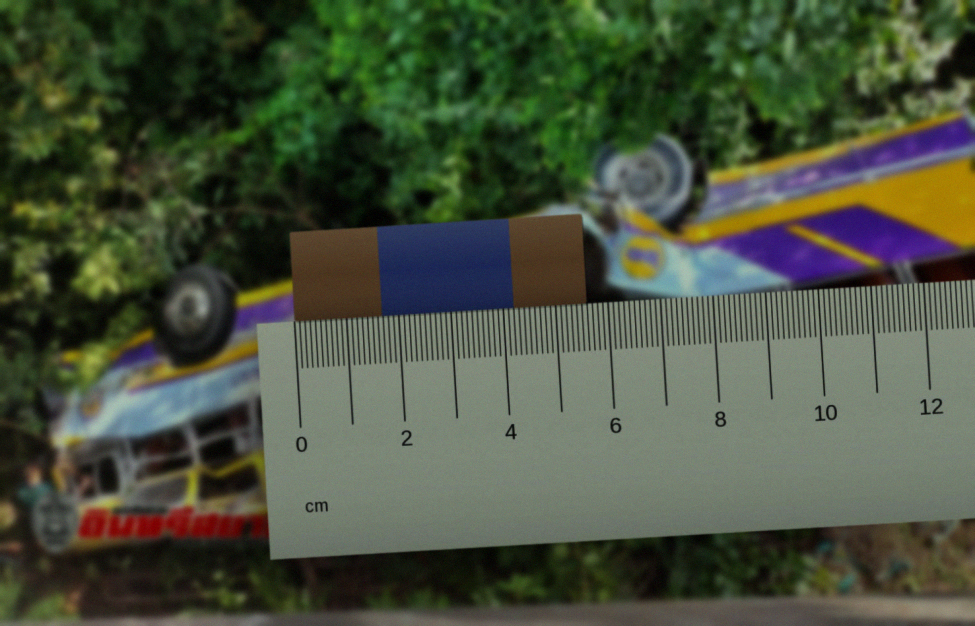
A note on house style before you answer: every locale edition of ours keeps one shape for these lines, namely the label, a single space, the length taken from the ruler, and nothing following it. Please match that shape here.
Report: 5.6 cm
